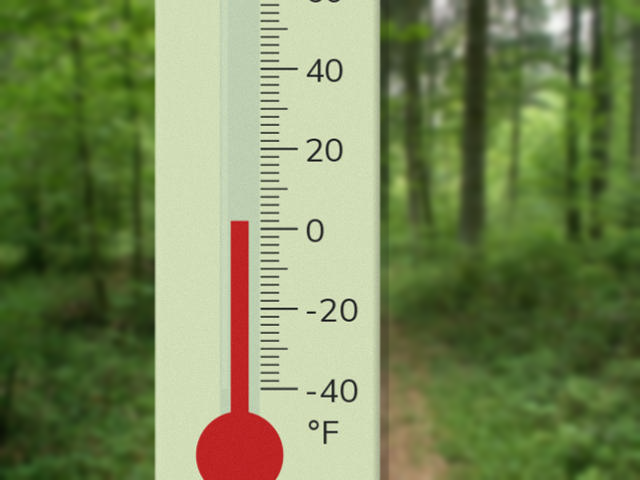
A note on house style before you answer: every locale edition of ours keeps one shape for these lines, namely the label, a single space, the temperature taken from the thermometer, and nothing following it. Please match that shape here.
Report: 2 °F
